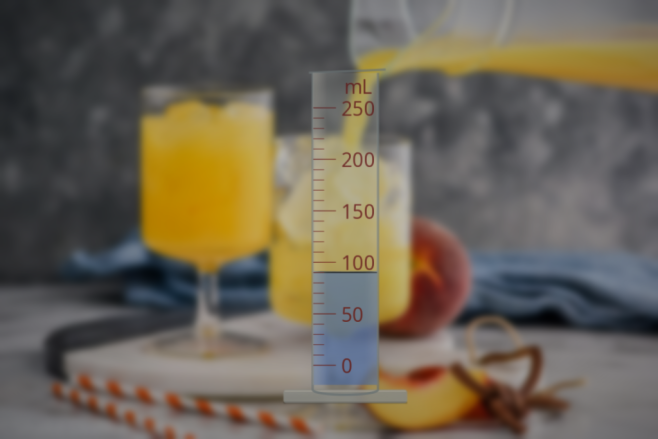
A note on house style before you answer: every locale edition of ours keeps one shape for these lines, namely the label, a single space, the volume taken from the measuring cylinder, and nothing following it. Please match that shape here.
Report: 90 mL
